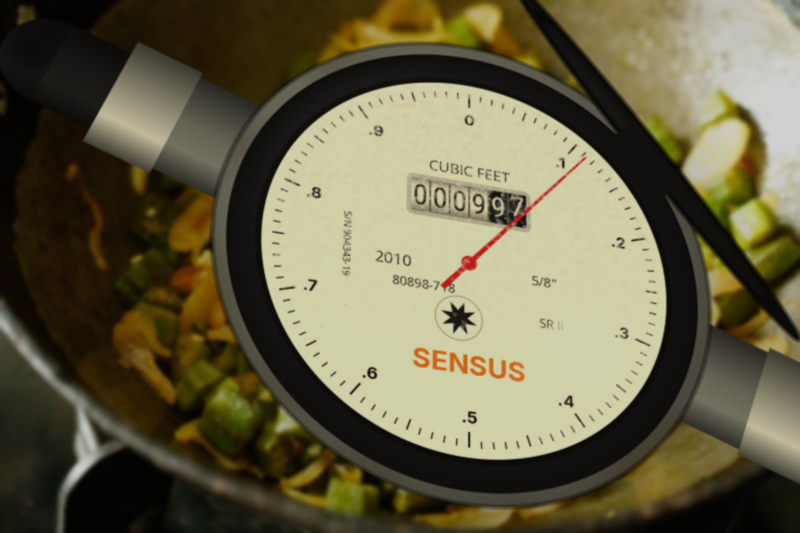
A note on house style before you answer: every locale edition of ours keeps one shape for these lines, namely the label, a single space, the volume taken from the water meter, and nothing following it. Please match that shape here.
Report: 997.11 ft³
